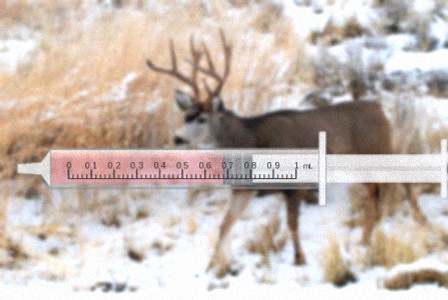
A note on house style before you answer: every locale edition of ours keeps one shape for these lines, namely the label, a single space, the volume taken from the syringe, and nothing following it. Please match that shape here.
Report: 0.68 mL
